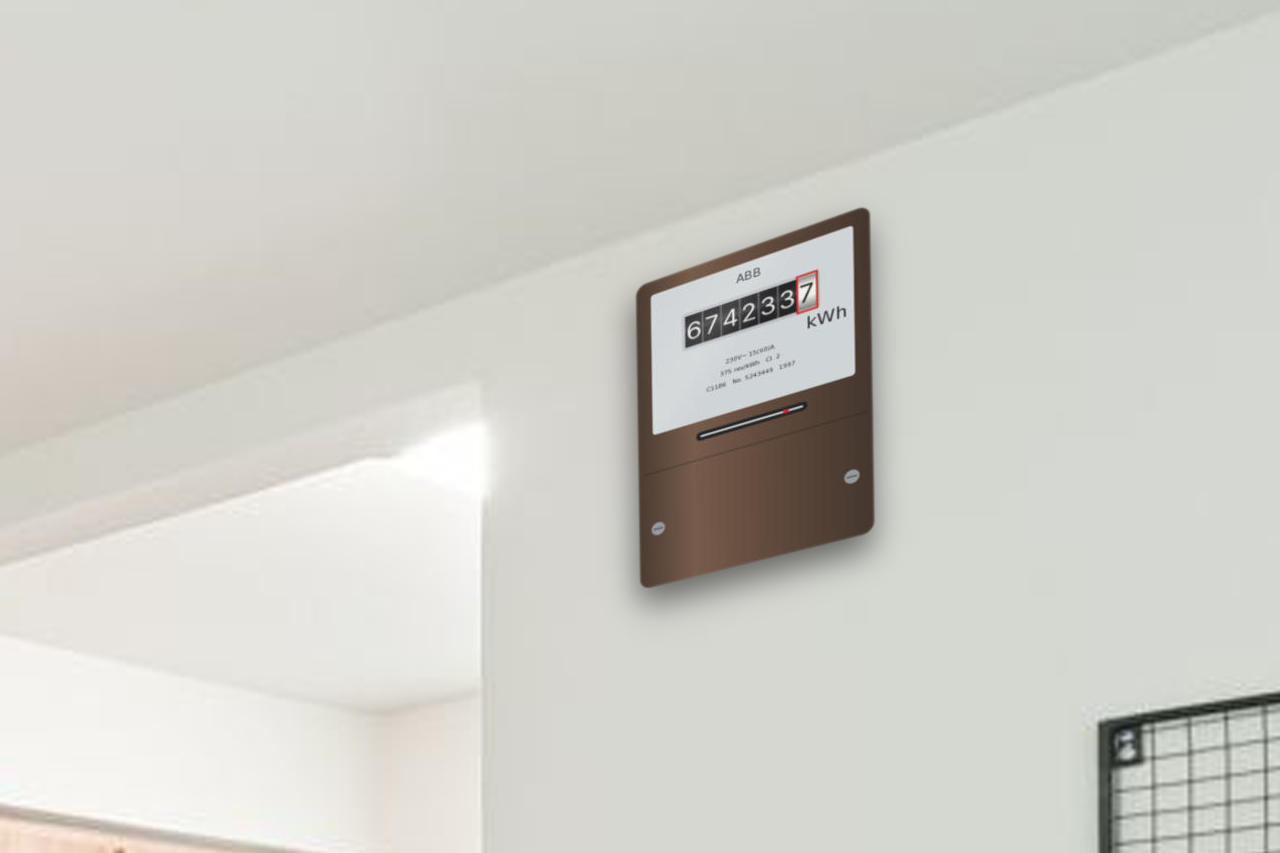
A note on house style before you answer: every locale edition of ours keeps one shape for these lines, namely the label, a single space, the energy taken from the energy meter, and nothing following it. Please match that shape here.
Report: 674233.7 kWh
